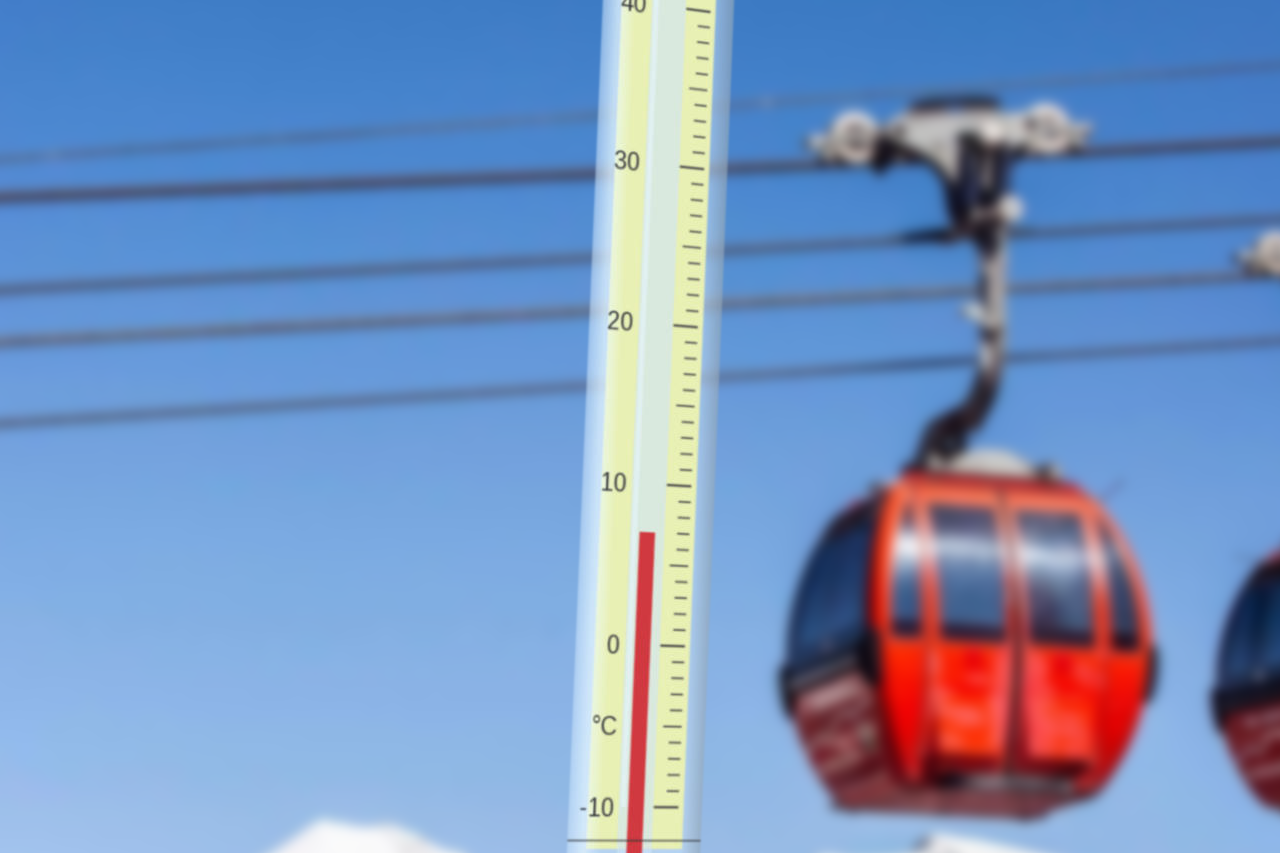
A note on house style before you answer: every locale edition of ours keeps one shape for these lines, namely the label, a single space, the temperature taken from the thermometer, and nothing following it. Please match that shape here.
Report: 7 °C
